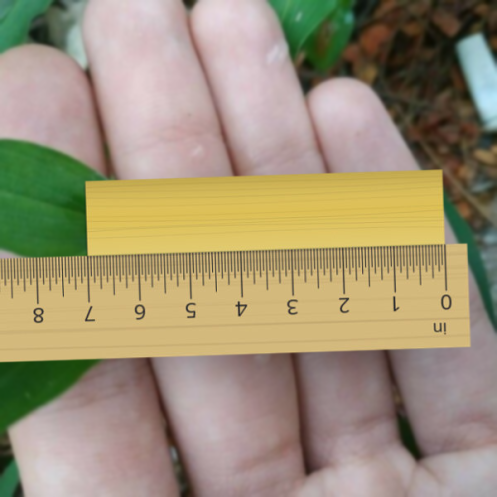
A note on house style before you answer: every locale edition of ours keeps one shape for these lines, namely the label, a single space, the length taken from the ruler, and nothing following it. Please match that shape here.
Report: 7 in
